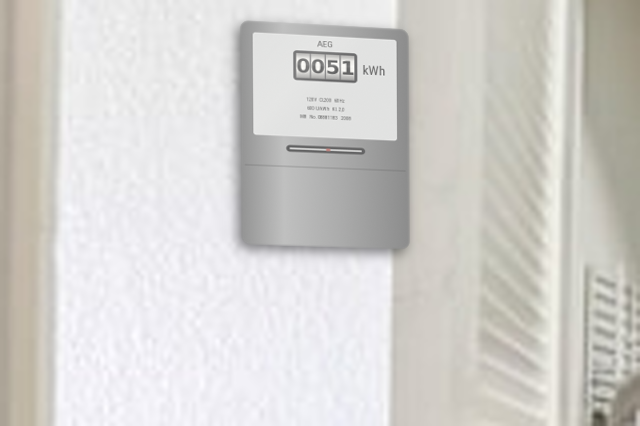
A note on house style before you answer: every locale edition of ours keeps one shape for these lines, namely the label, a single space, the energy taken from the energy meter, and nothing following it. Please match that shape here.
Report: 51 kWh
